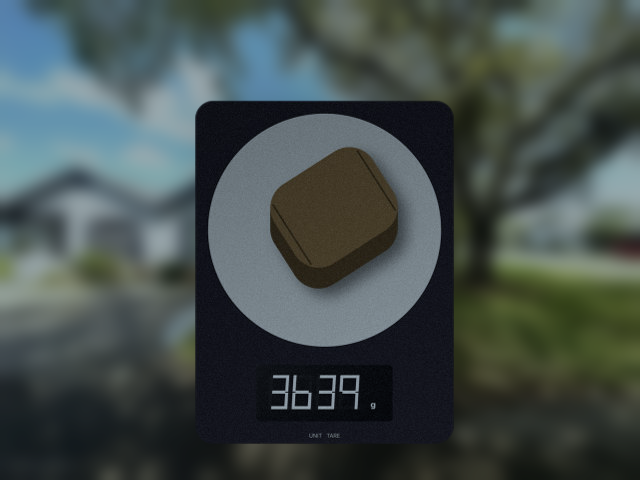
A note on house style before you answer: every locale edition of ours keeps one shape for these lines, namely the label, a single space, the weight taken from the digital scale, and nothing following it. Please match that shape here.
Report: 3639 g
